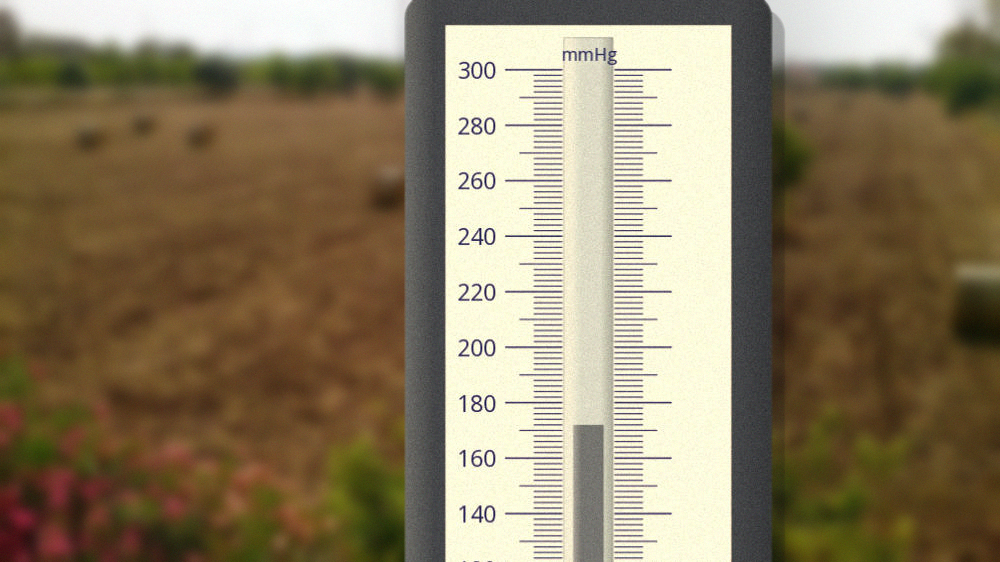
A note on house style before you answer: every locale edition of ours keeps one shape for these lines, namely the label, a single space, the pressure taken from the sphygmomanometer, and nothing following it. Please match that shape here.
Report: 172 mmHg
